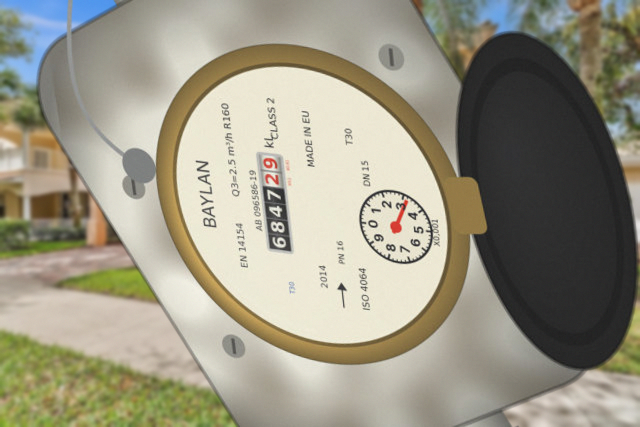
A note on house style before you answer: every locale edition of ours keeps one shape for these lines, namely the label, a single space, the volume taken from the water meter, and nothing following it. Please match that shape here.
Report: 6847.293 kL
